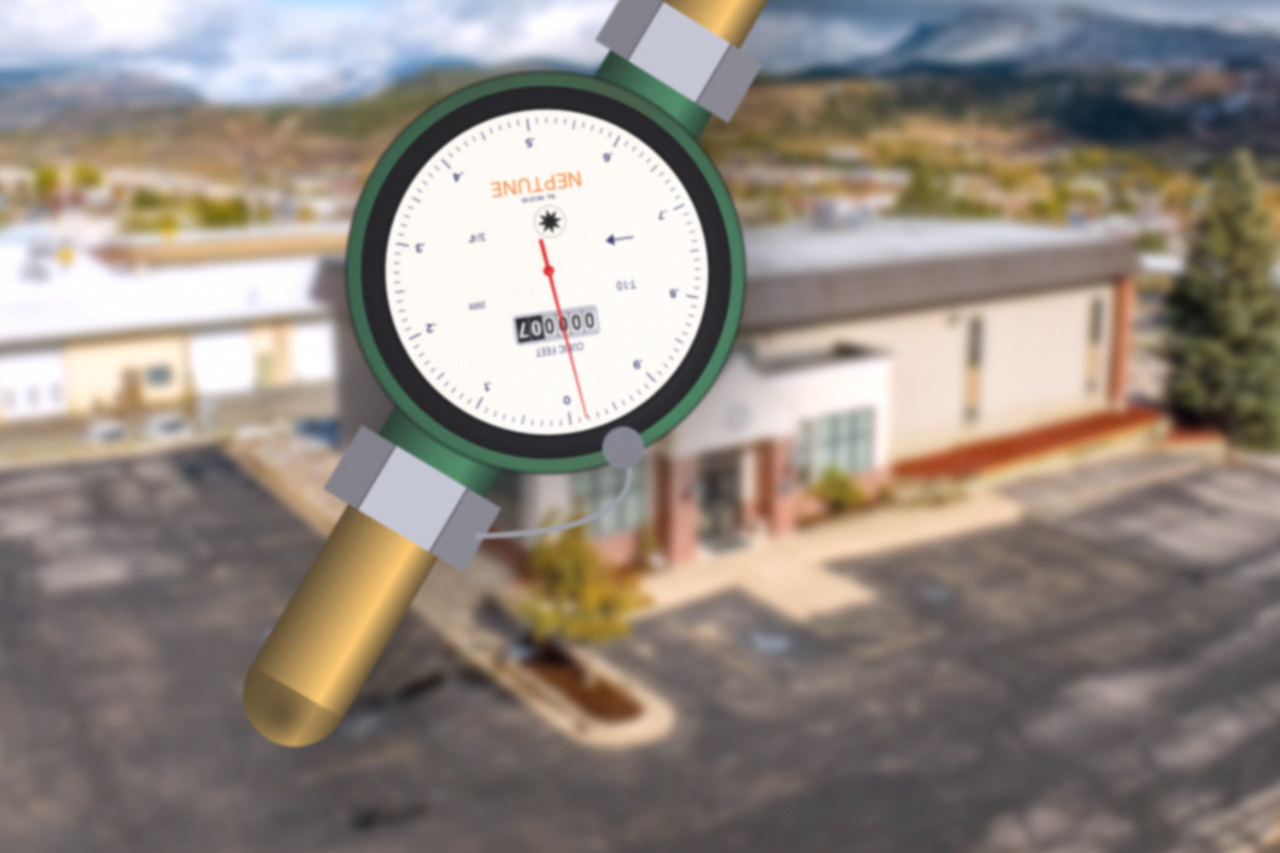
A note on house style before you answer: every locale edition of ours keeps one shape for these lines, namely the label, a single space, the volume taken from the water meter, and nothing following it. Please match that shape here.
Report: 6.98 ft³
